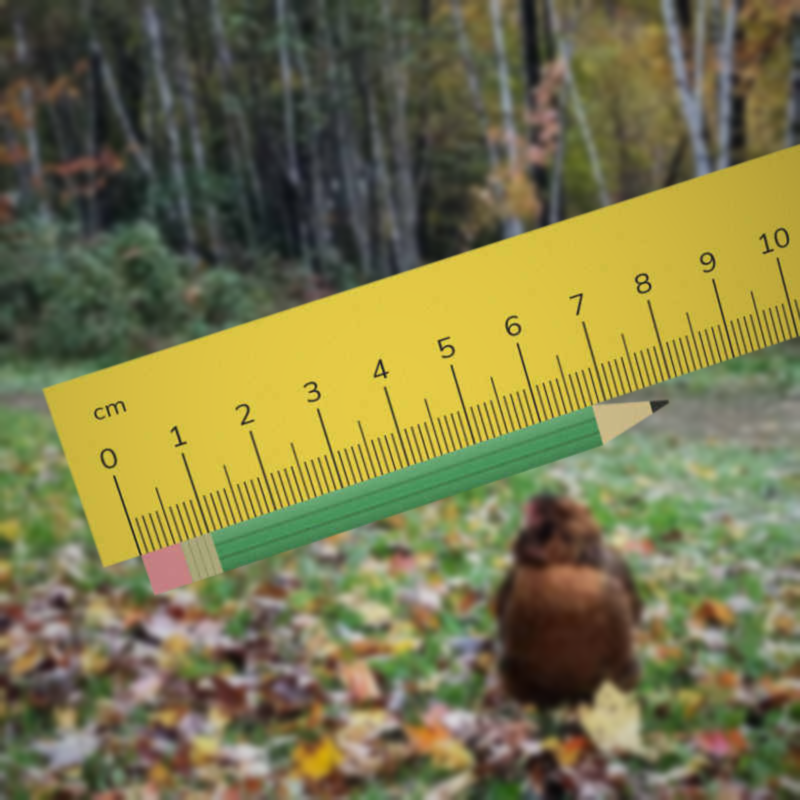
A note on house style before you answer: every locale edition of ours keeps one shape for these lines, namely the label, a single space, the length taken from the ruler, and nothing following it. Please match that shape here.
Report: 7.9 cm
